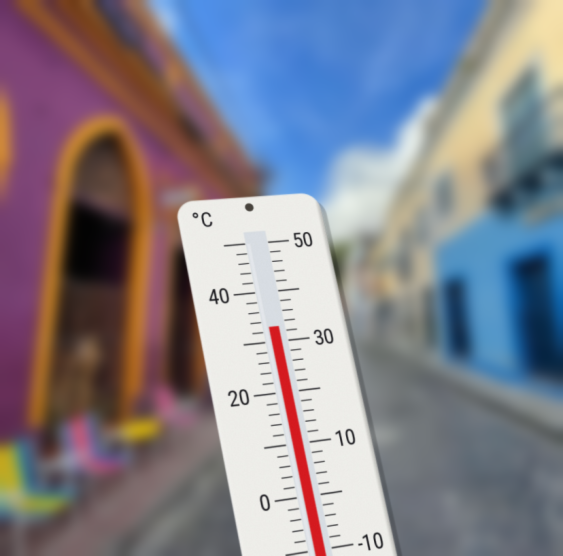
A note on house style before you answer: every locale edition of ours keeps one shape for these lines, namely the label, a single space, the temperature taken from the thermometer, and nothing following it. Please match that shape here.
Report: 33 °C
